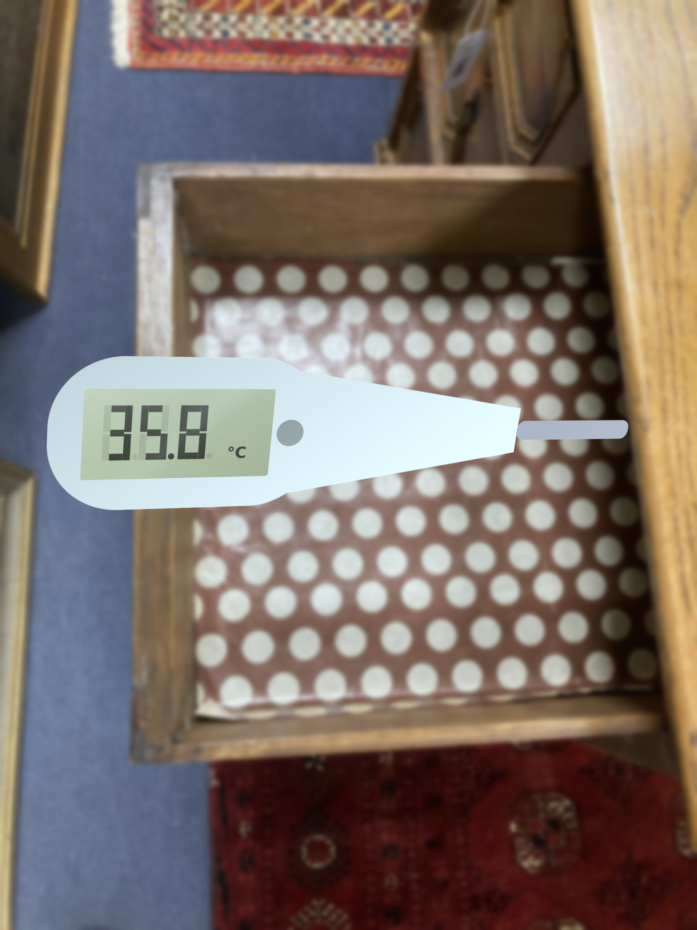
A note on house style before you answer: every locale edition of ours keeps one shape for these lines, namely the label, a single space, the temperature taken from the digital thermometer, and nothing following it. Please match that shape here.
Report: 35.8 °C
